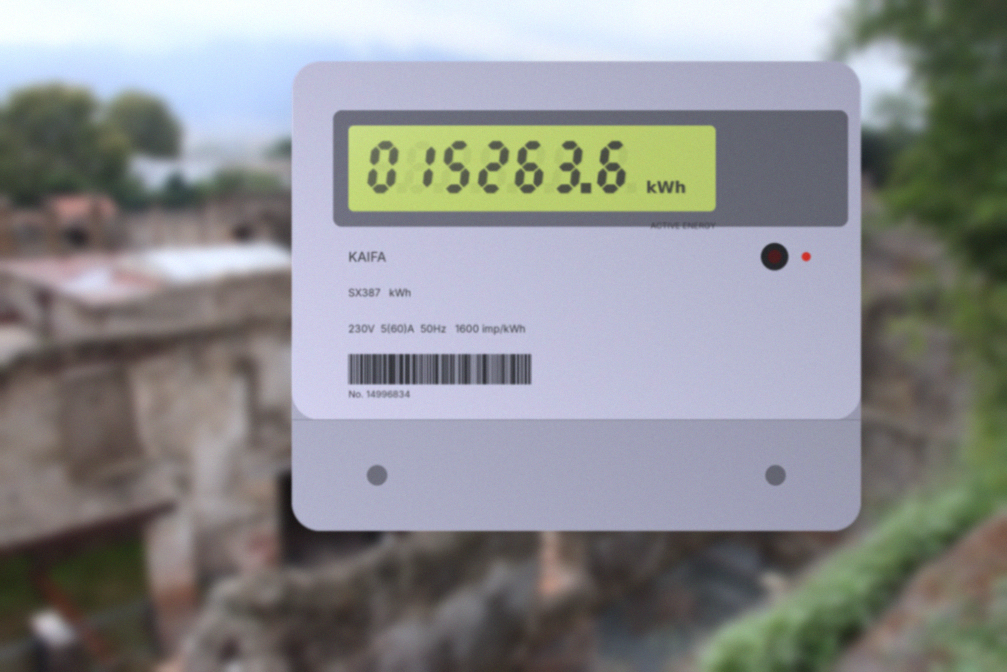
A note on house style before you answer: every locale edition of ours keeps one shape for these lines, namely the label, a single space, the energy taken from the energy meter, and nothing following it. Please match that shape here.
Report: 15263.6 kWh
